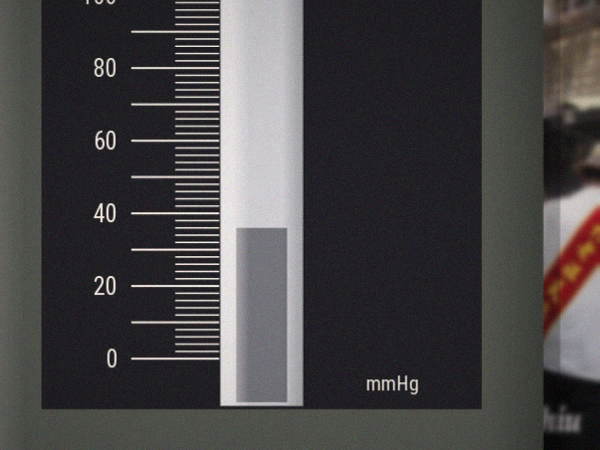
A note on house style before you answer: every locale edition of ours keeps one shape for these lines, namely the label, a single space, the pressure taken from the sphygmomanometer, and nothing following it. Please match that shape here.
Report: 36 mmHg
